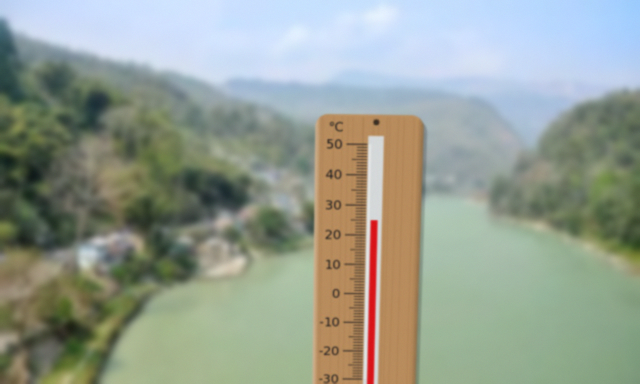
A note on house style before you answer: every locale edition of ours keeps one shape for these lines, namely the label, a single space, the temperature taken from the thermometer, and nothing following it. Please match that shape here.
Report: 25 °C
